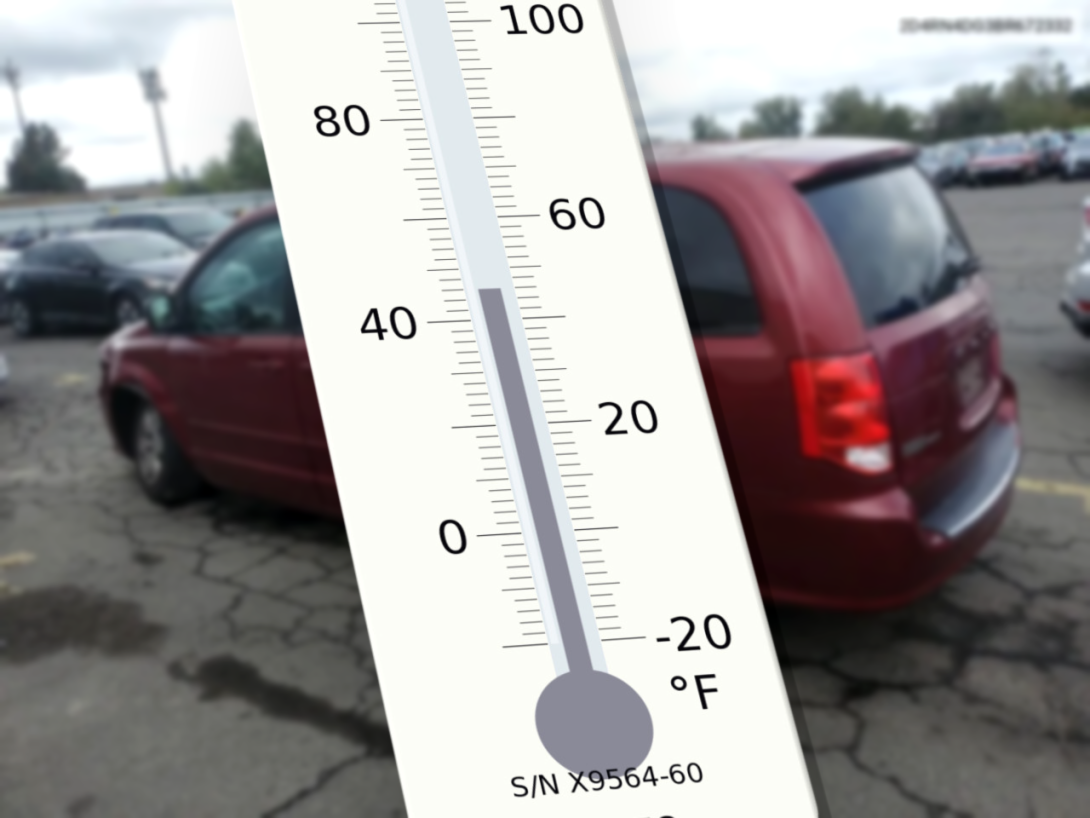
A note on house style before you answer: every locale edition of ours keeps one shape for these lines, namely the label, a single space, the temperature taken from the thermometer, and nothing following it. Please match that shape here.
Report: 46 °F
